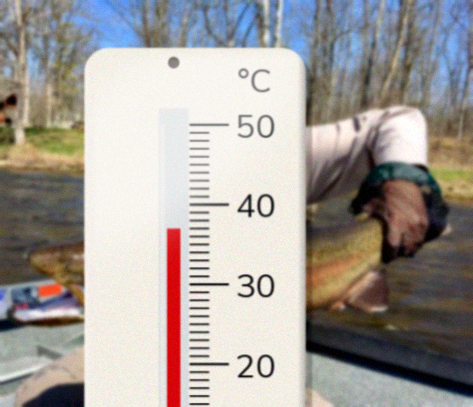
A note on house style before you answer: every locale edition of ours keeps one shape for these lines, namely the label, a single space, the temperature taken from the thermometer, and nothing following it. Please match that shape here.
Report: 37 °C
